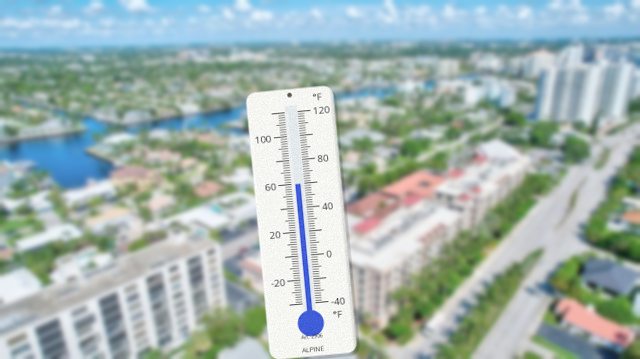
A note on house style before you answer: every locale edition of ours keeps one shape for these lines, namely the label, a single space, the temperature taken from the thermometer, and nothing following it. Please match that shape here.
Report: 60 °F
